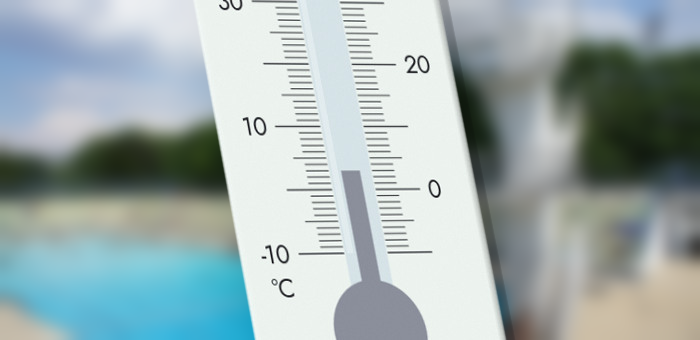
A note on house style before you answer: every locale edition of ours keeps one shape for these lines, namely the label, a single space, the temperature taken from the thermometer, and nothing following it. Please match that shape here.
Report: 3 °C
